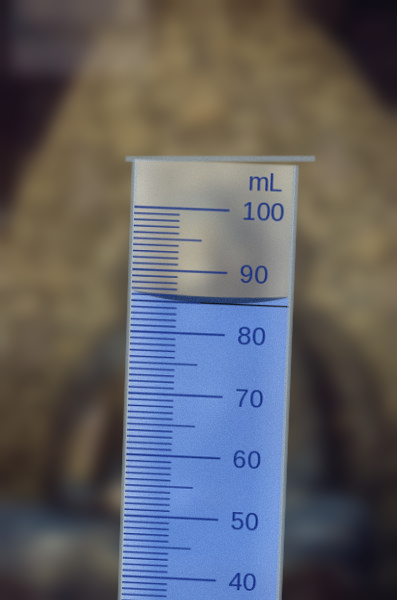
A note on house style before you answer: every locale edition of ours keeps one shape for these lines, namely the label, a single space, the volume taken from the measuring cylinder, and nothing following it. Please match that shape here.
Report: 85 mL
